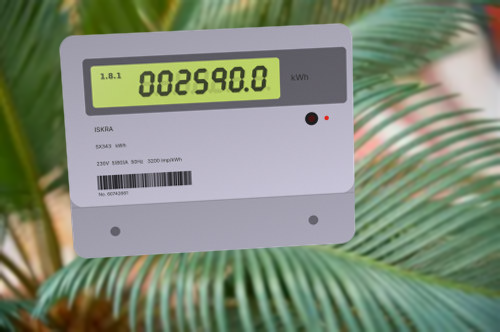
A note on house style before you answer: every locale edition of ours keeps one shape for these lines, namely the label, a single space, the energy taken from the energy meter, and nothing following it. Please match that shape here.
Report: 2590.0 kWh
